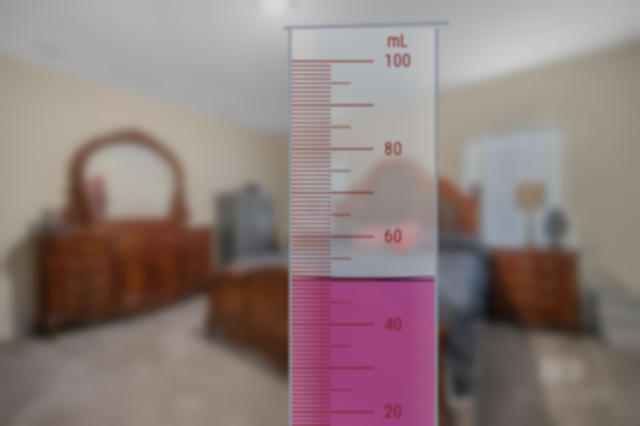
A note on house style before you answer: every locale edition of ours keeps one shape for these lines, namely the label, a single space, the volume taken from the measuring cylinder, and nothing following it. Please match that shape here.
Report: 50 mL
